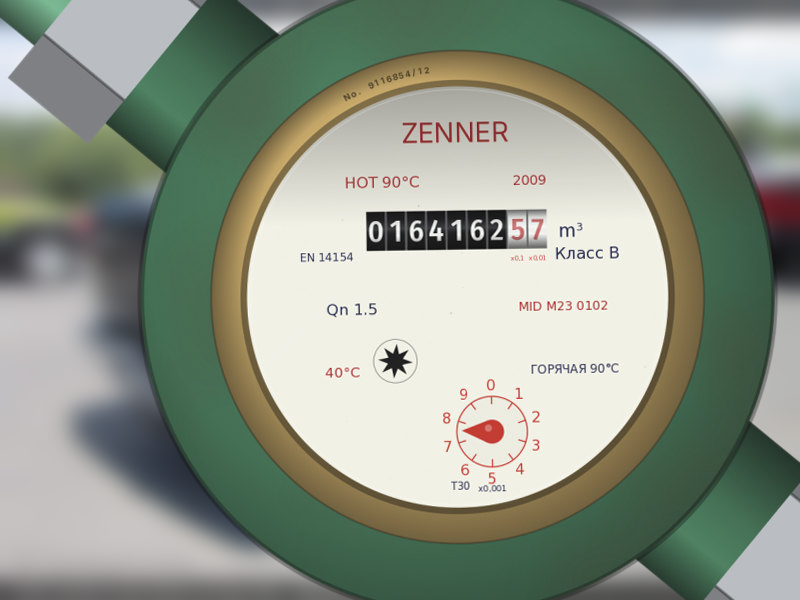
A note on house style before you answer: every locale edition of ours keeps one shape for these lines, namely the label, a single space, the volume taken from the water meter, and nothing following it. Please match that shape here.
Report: 164162.577 m³
